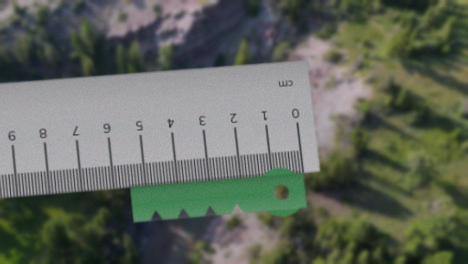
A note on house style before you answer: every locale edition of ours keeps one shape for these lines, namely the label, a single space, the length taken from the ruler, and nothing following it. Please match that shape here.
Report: 5.5 cm
